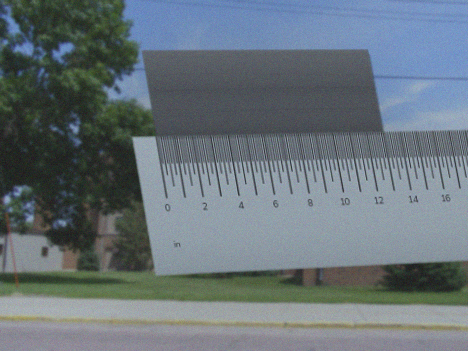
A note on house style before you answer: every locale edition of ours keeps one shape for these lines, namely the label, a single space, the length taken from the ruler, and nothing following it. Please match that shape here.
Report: 13 in
